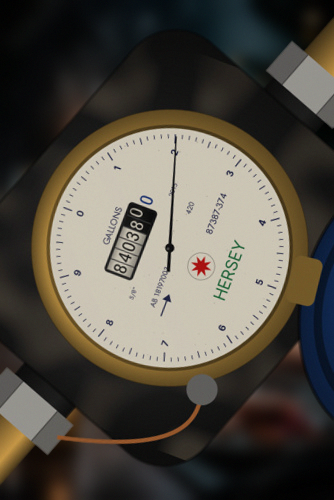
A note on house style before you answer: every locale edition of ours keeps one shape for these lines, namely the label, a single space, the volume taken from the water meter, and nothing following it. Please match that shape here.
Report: 8403802.0 gal
